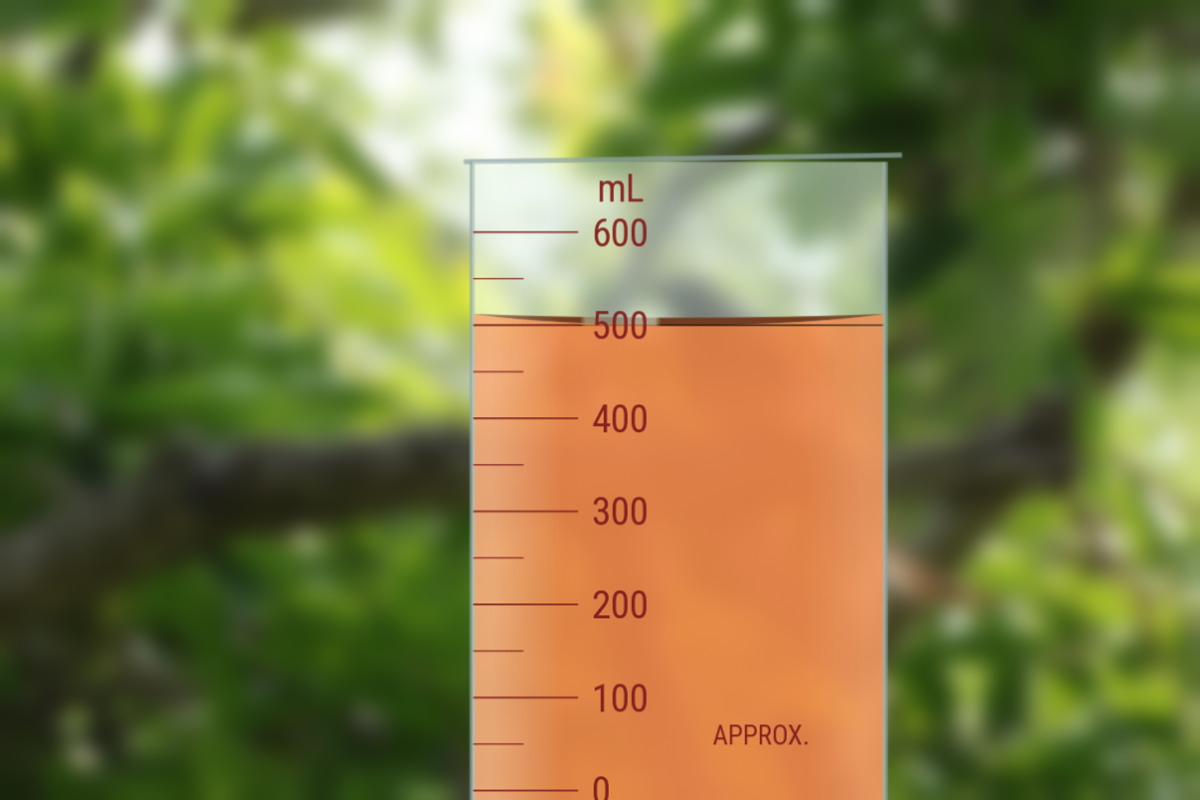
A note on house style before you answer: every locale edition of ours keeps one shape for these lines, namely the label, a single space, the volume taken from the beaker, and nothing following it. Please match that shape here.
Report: 500 mL
